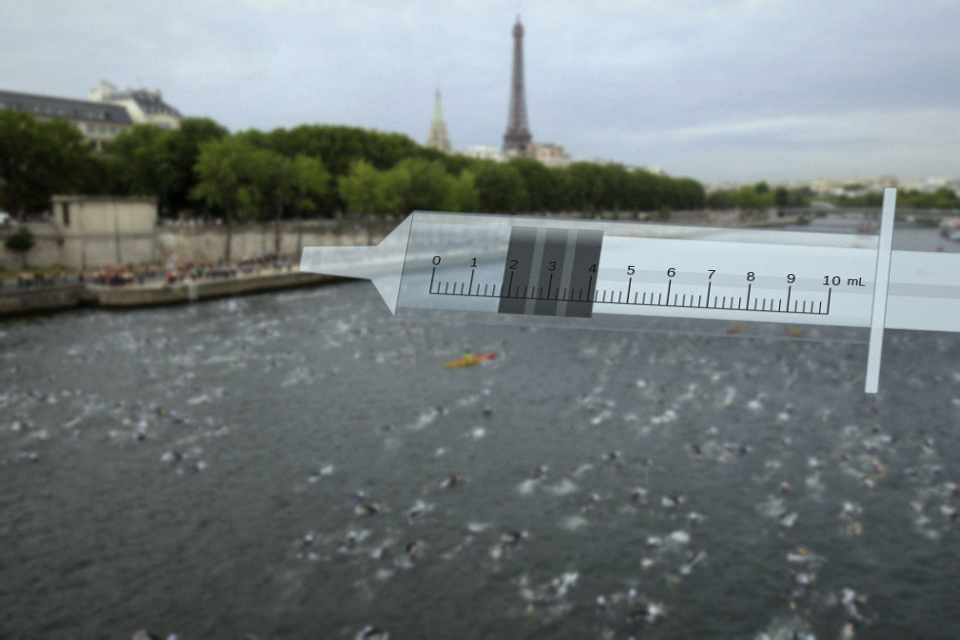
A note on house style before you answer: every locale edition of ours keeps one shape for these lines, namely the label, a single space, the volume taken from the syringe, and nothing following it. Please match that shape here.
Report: 1.8 mL
